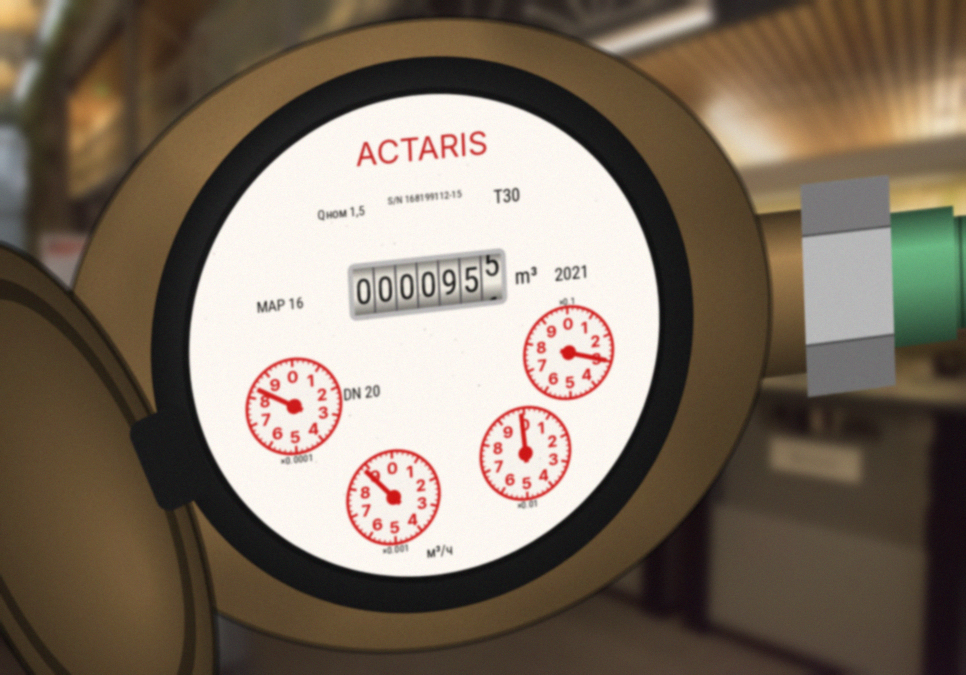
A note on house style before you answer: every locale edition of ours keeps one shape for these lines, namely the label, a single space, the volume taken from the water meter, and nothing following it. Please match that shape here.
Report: 955.2988 m³
